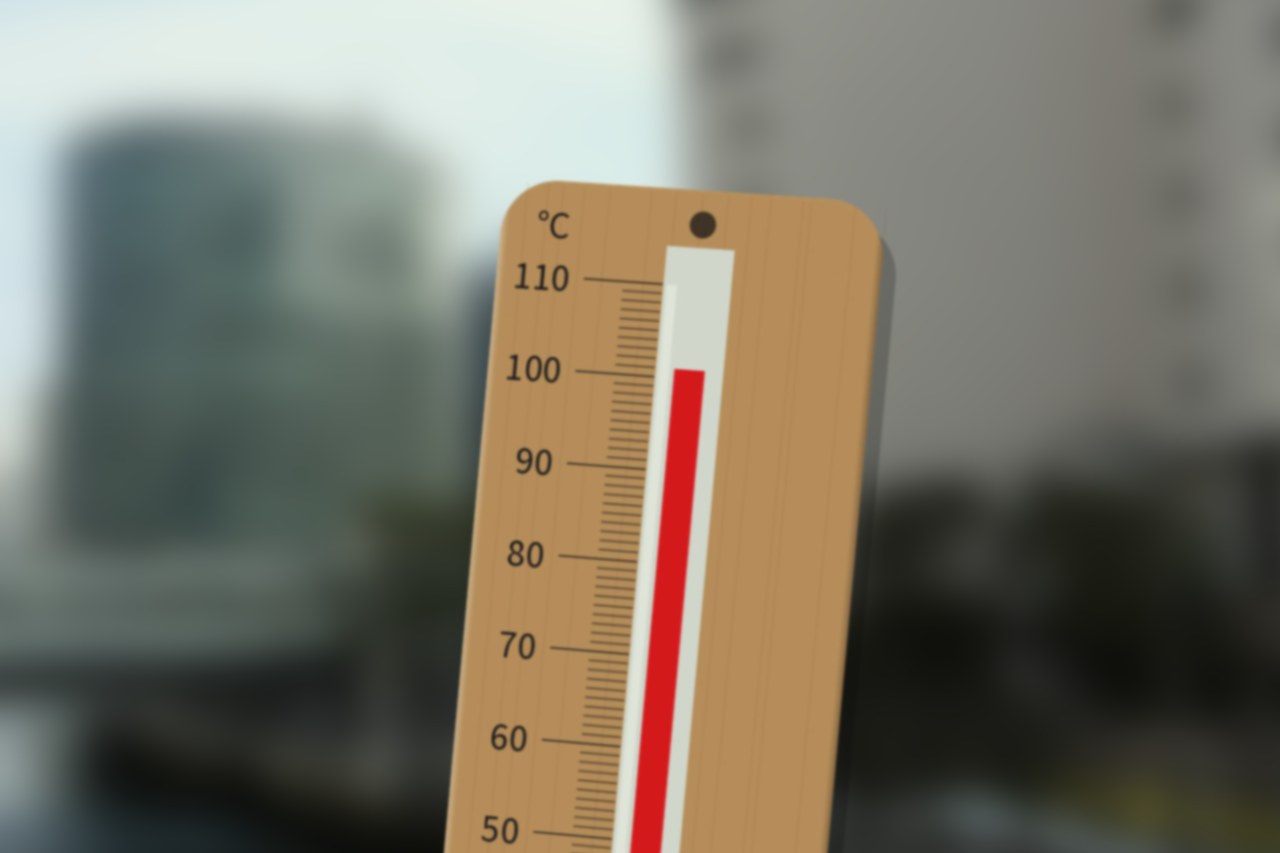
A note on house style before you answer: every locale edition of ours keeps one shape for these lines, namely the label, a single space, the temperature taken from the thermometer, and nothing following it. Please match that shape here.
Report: 101 °C
